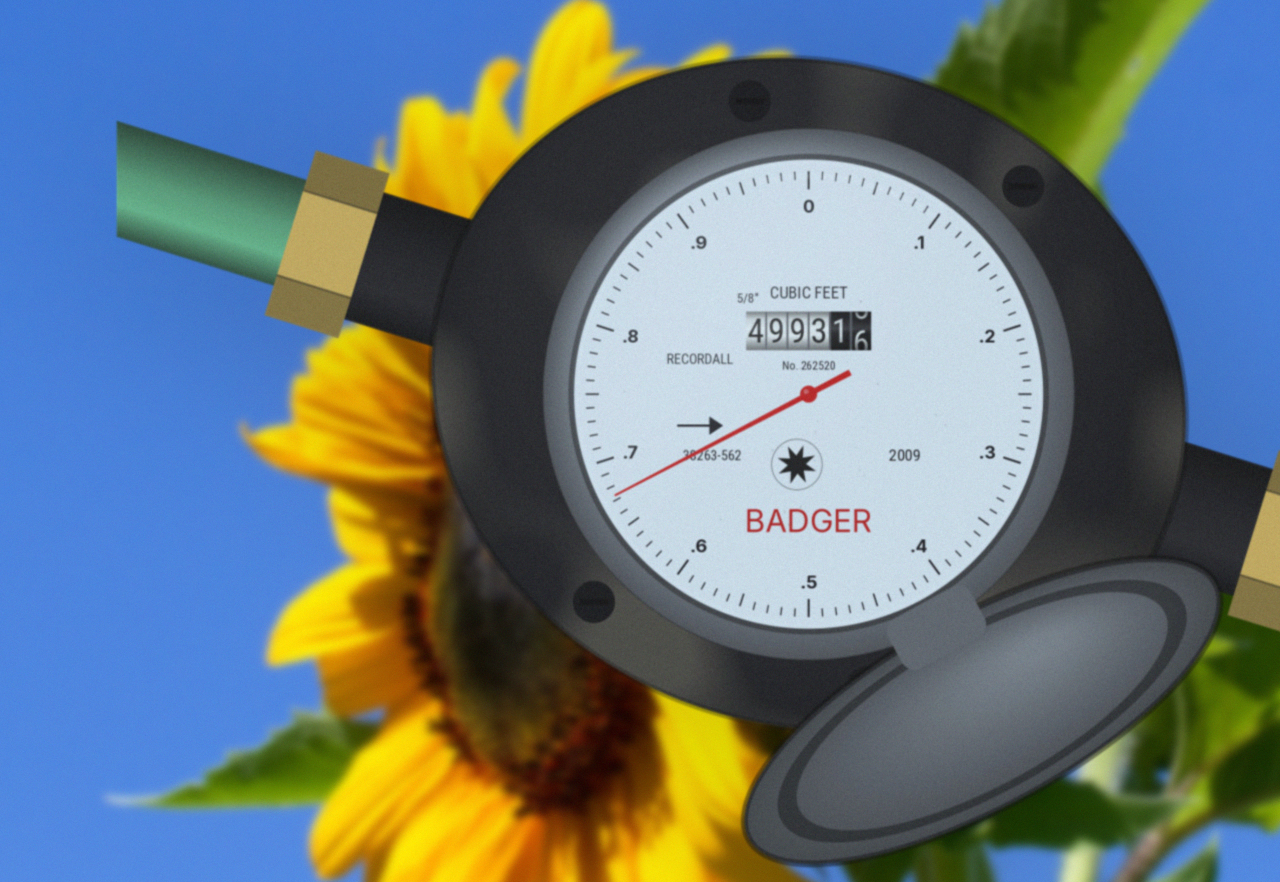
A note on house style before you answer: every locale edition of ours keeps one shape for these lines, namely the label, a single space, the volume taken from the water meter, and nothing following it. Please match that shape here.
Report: 499315.67 ft³
